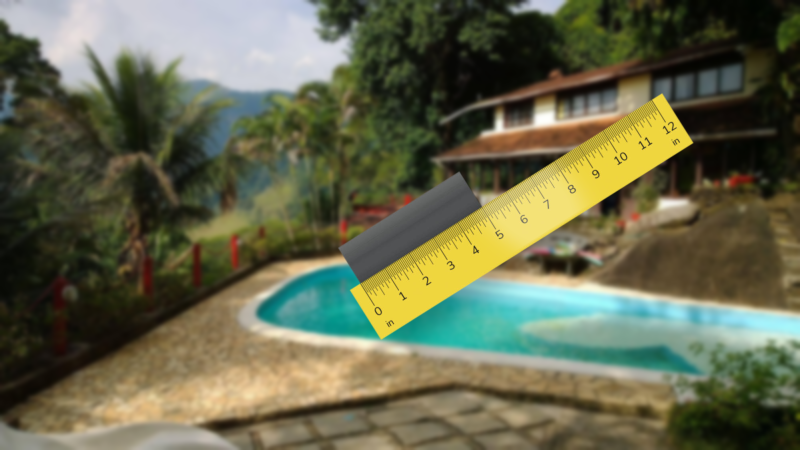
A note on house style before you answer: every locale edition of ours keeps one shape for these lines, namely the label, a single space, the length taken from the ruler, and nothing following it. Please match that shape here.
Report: 5 in
